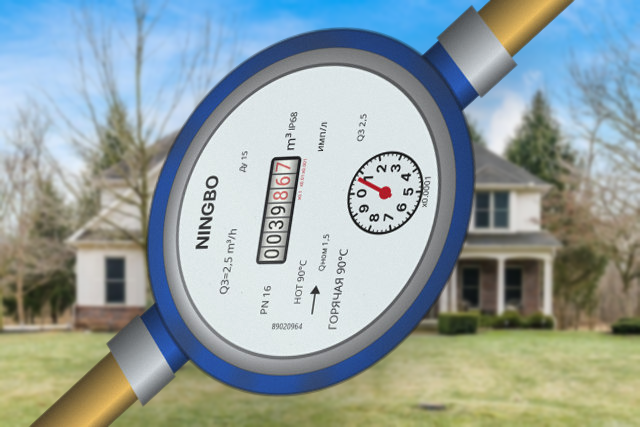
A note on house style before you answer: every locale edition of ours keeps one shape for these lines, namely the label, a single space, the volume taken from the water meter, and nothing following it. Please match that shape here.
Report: 39.8670 m³
